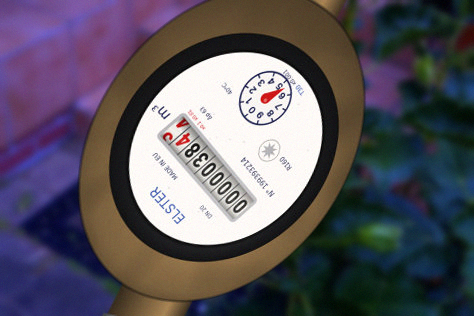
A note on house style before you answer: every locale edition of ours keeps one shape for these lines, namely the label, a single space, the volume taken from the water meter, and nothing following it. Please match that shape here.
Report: 38.435 m³
